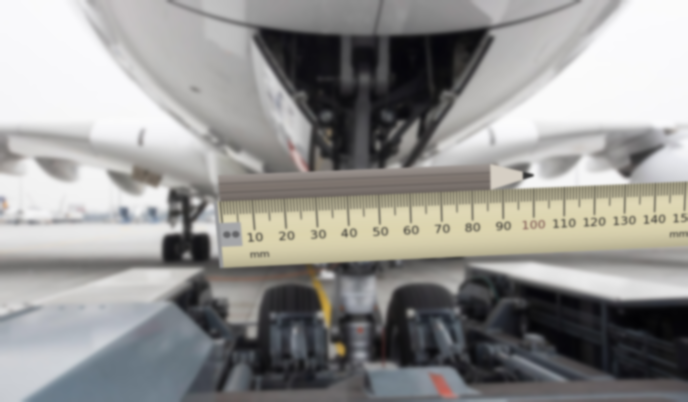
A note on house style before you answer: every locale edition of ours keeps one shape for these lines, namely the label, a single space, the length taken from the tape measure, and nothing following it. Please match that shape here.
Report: 100 mm
